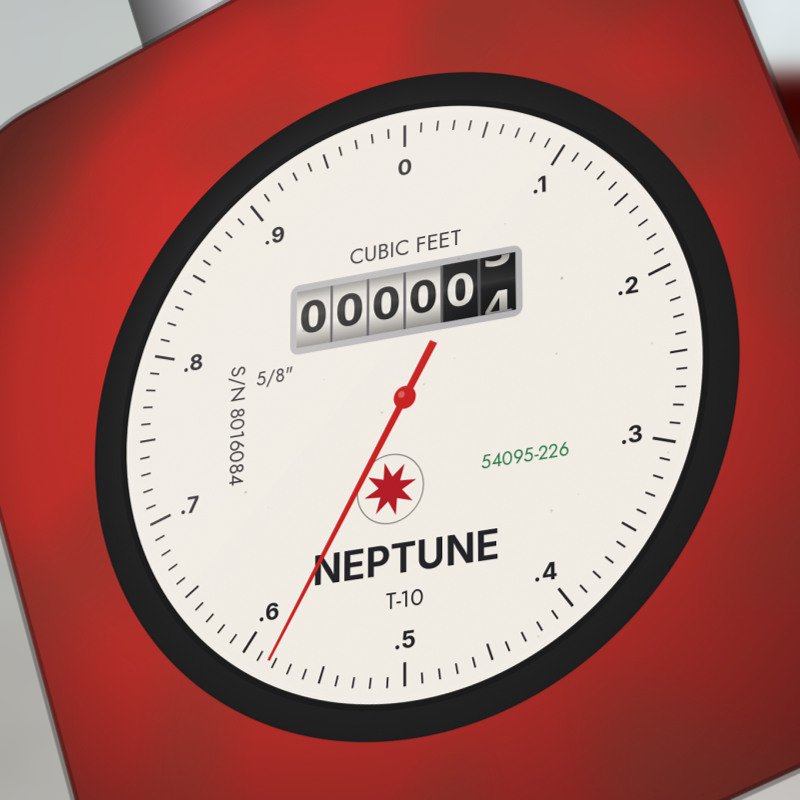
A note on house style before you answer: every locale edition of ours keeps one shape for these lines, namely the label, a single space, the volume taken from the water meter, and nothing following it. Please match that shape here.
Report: 3.58 ft³
